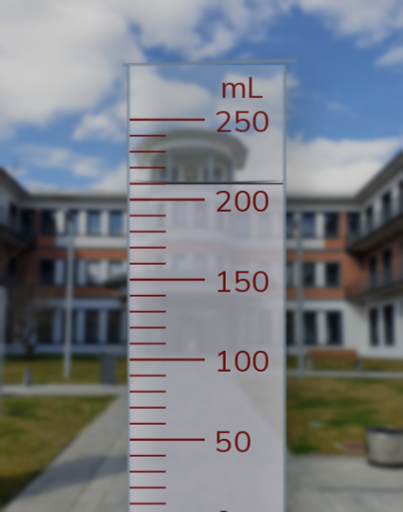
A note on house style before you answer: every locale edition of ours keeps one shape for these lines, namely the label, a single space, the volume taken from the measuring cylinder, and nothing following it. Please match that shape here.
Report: 210 mL
